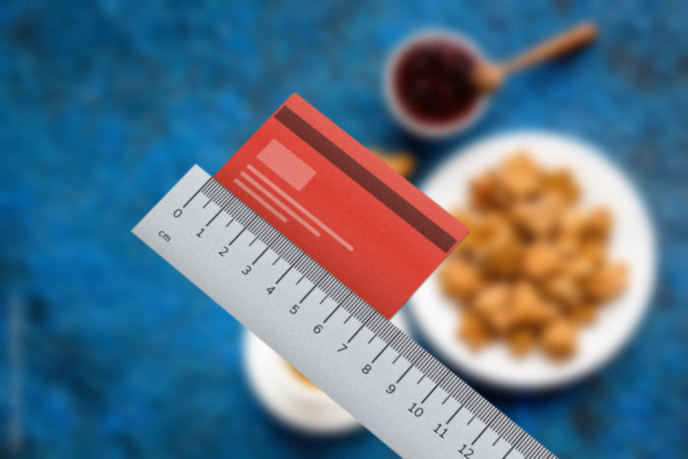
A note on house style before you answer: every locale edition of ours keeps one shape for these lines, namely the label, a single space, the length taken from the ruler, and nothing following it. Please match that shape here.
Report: 7.5 cm
